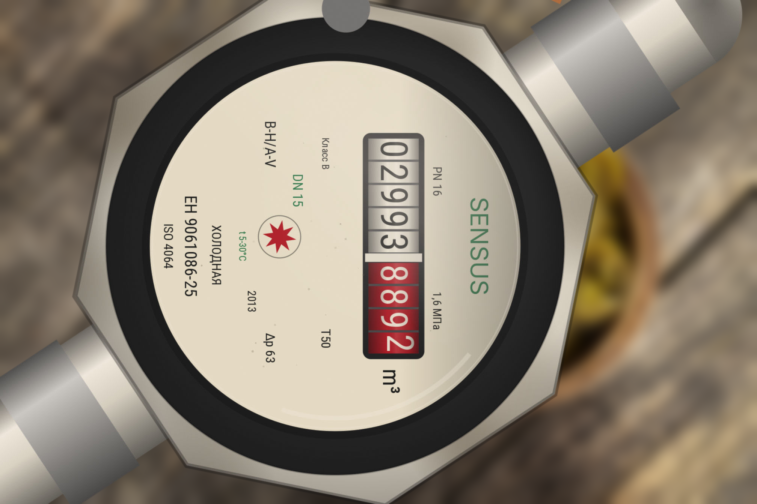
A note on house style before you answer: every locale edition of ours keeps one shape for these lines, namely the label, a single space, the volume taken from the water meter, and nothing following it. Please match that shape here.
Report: 2993.8892 m³
